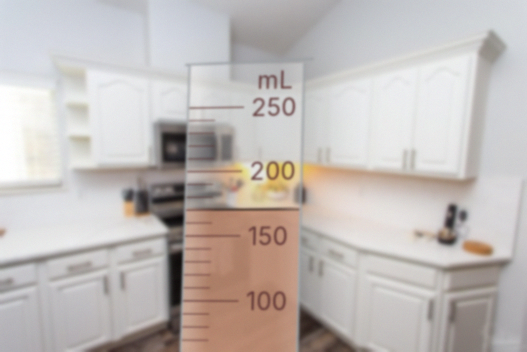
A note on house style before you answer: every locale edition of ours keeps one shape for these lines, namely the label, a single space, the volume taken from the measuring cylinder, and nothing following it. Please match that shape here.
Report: 170 mL
